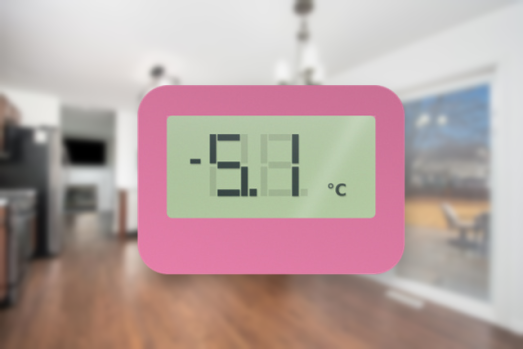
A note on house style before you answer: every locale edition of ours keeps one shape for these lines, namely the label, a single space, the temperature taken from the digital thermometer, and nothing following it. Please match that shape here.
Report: -5.1 °C
